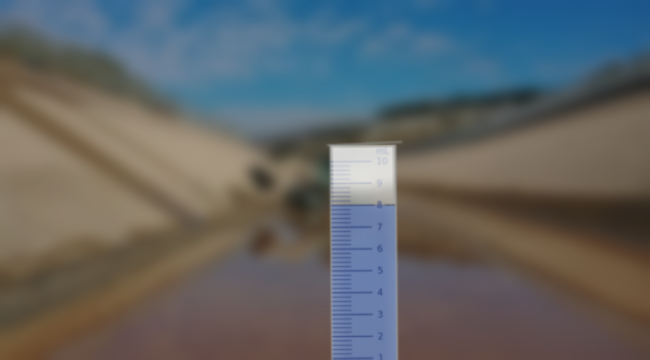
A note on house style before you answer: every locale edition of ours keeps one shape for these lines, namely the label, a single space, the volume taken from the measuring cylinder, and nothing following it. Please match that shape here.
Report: 8 mL
